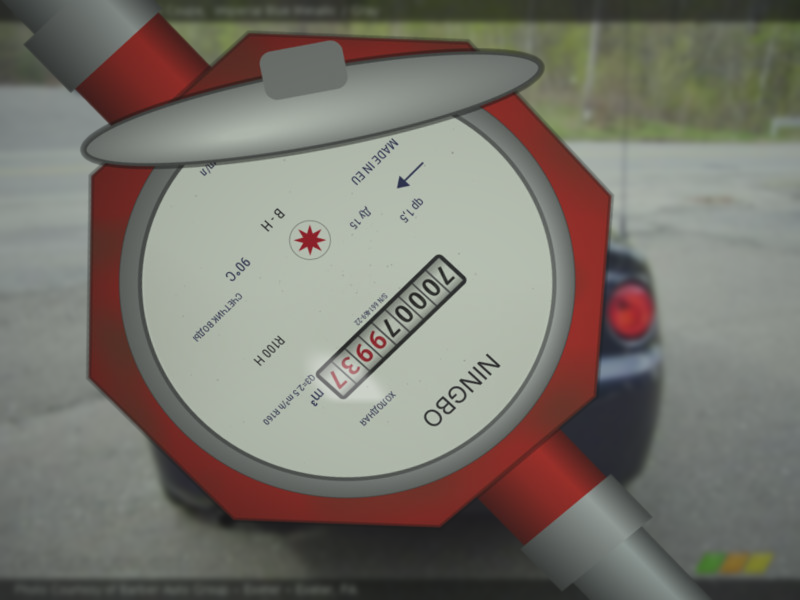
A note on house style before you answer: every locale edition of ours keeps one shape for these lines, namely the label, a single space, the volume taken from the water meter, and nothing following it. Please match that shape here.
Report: 70007.9937 m³
